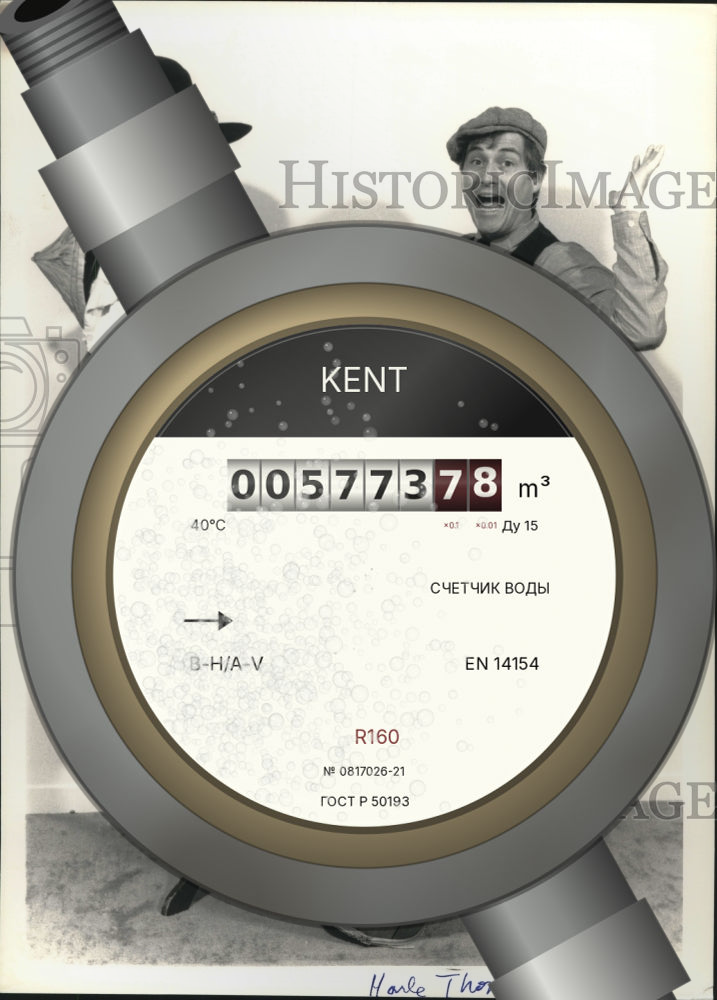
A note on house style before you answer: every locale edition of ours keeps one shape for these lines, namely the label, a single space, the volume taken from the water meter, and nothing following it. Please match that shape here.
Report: 5773.78 m³
